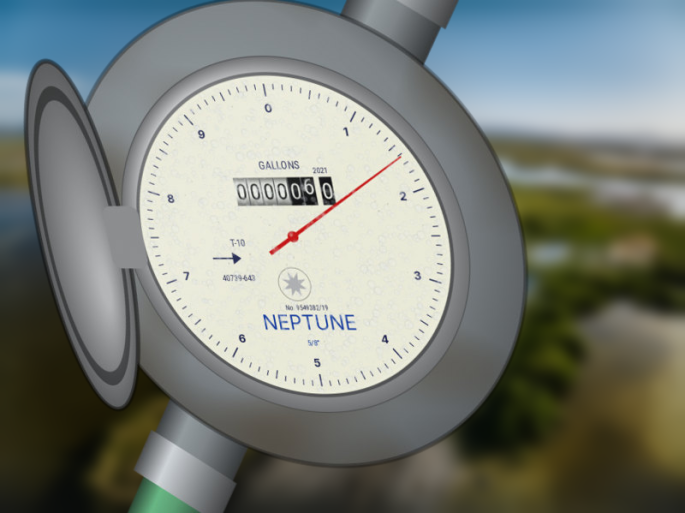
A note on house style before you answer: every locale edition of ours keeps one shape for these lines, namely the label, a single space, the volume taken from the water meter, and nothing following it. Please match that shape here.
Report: 61.6 gal
